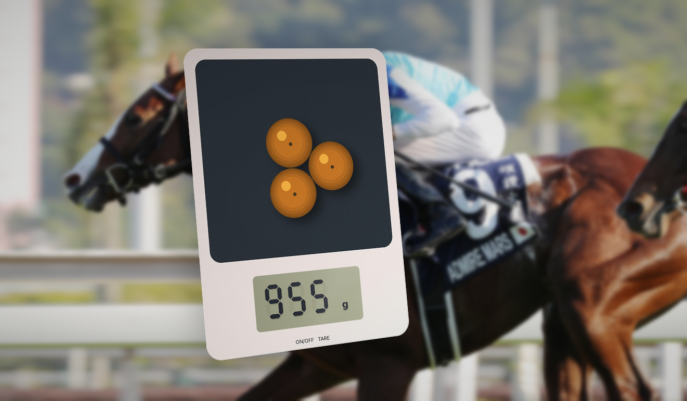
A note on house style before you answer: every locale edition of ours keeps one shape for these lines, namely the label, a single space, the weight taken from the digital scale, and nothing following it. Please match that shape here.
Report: 955 g
